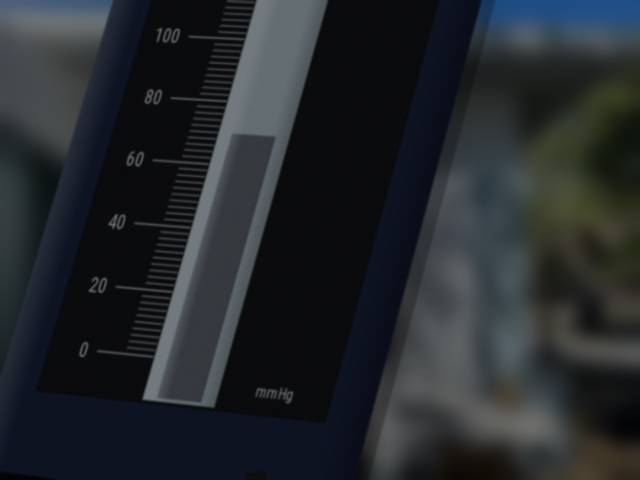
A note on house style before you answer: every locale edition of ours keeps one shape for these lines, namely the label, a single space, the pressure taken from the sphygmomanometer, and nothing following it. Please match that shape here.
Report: 70 mmHg
